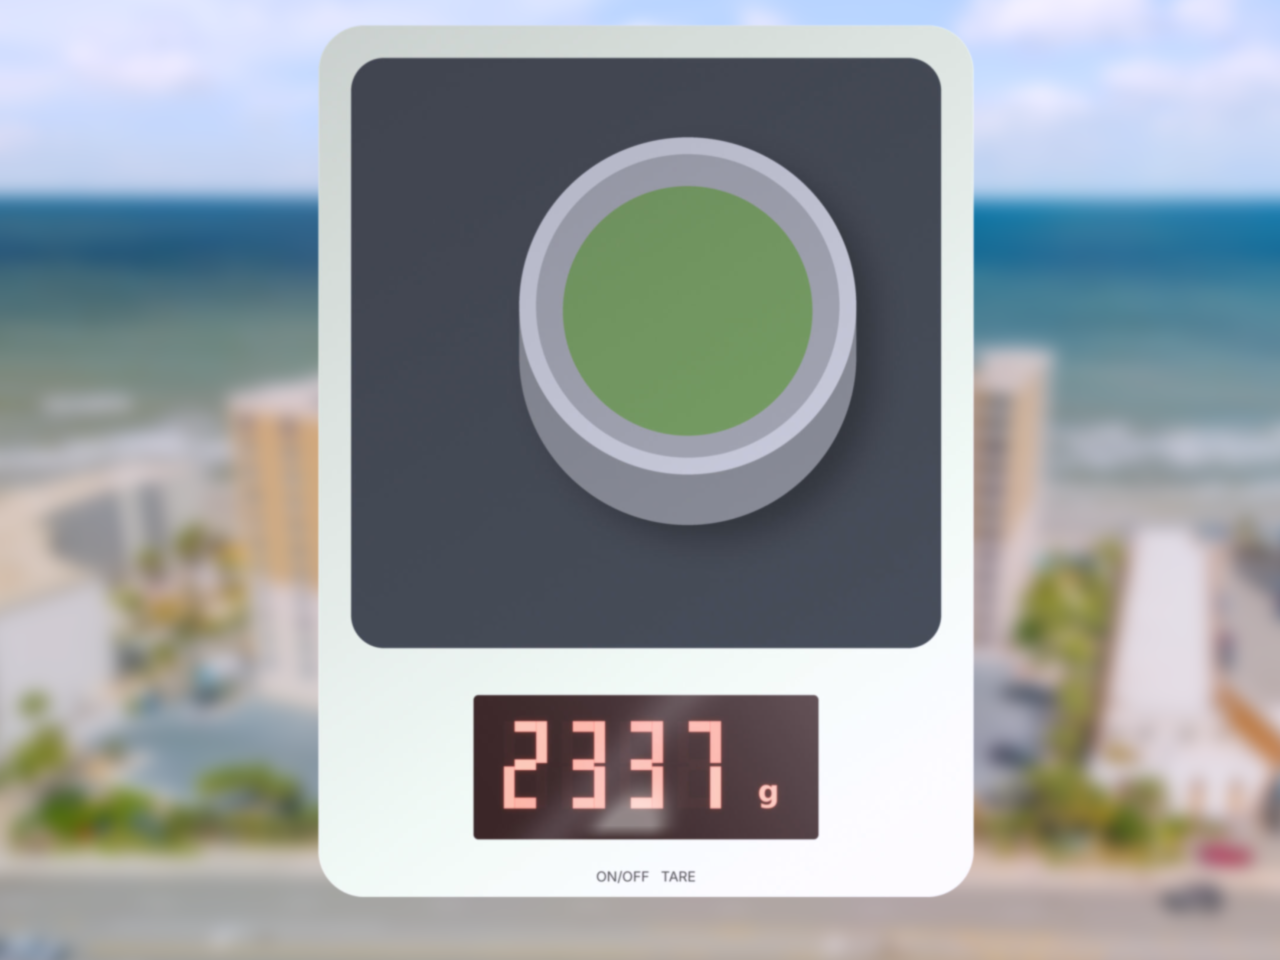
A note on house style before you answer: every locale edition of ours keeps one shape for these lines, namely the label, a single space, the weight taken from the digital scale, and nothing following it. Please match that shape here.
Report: 2337 g
